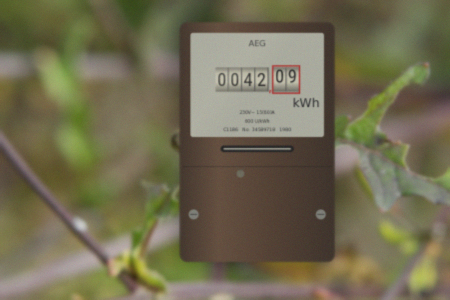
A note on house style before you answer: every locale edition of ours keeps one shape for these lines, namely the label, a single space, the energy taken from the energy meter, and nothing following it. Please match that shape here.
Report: 42.09 kWh
